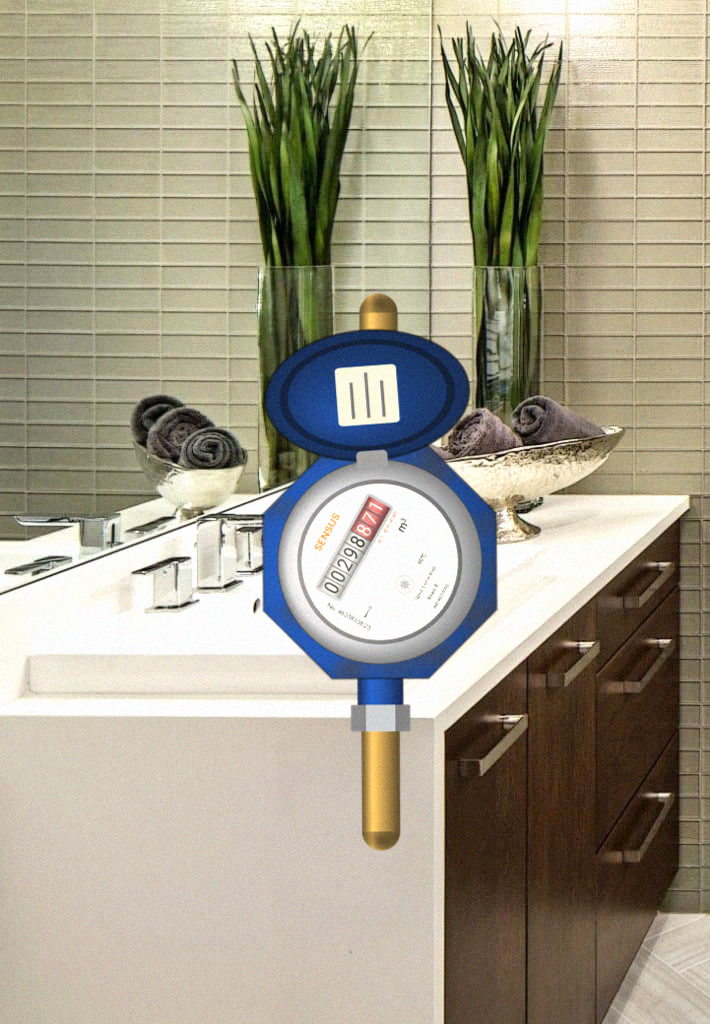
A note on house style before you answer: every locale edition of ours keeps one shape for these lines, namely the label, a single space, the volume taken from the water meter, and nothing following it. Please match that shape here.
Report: 298.871 m³
